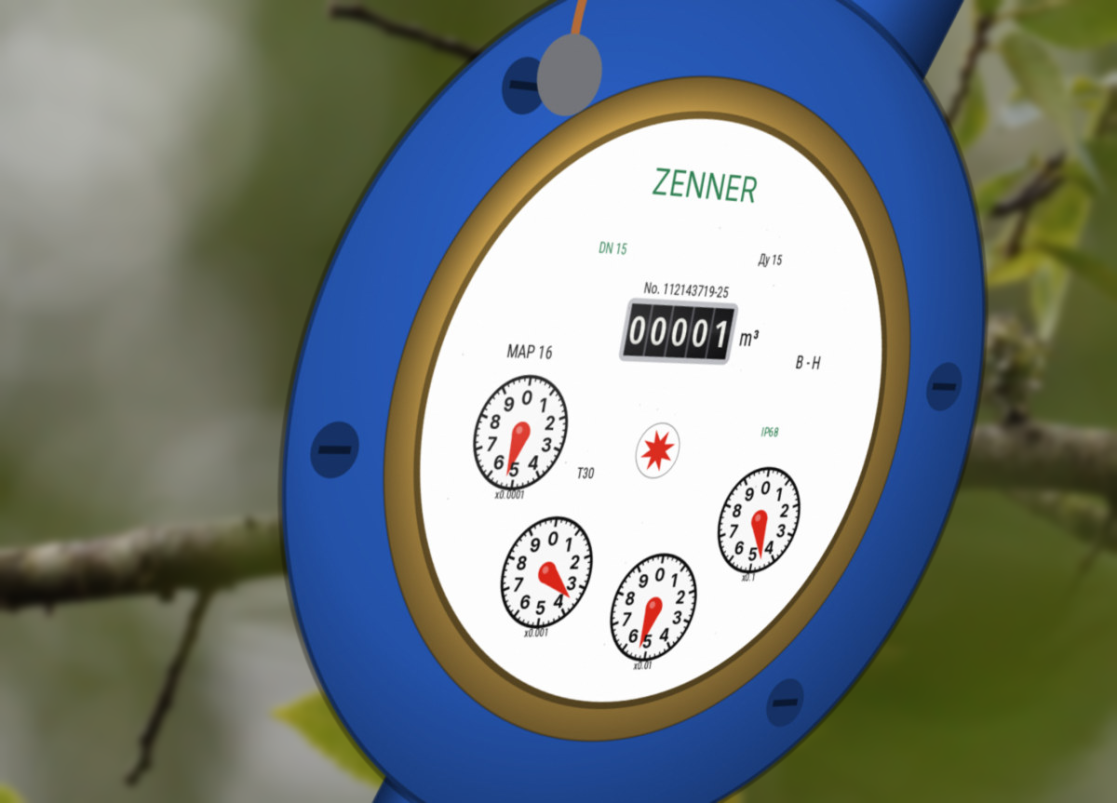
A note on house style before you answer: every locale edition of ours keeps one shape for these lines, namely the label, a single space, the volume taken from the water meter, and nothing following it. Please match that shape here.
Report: 1.4535 m³
